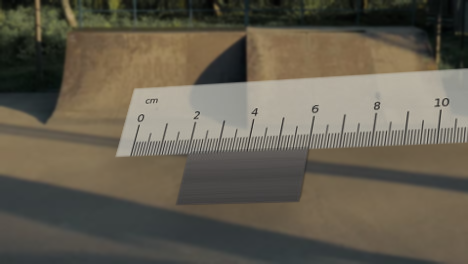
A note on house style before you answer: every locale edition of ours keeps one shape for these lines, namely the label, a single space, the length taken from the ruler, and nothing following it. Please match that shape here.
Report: 4 cm
